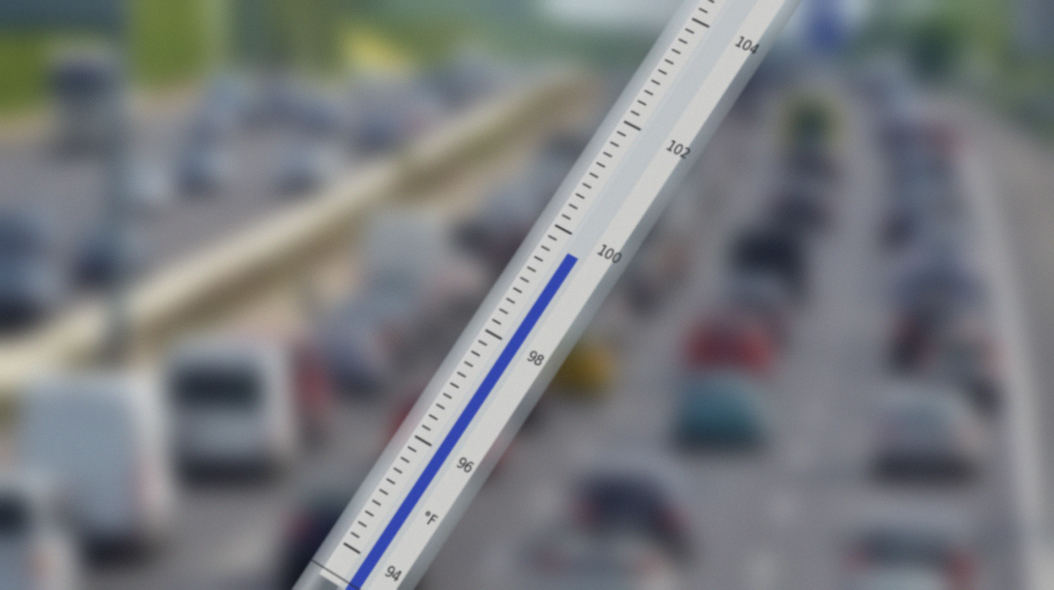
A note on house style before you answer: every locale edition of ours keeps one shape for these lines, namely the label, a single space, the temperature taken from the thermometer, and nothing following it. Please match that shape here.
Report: 99.7 °F
